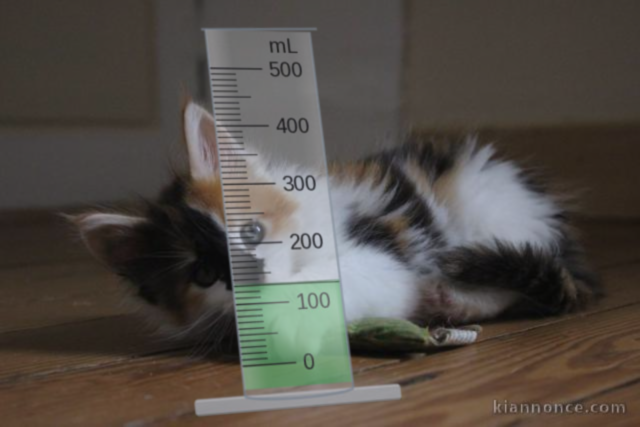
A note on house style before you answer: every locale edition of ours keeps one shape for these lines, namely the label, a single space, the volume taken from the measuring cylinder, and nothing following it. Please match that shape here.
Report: 130 mL
